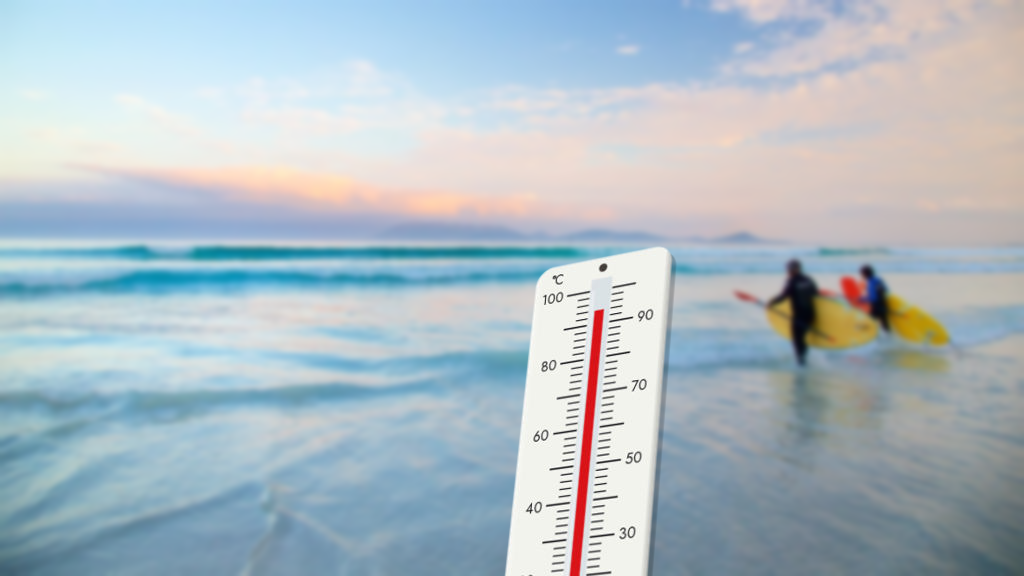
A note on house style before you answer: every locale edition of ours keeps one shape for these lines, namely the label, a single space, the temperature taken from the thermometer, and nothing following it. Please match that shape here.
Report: 94 °C
